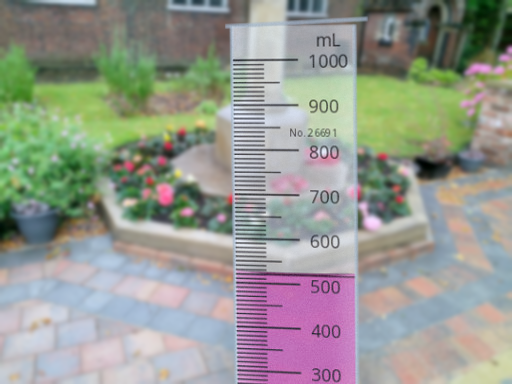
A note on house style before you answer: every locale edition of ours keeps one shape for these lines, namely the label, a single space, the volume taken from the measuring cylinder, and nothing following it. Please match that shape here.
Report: 520 mL
